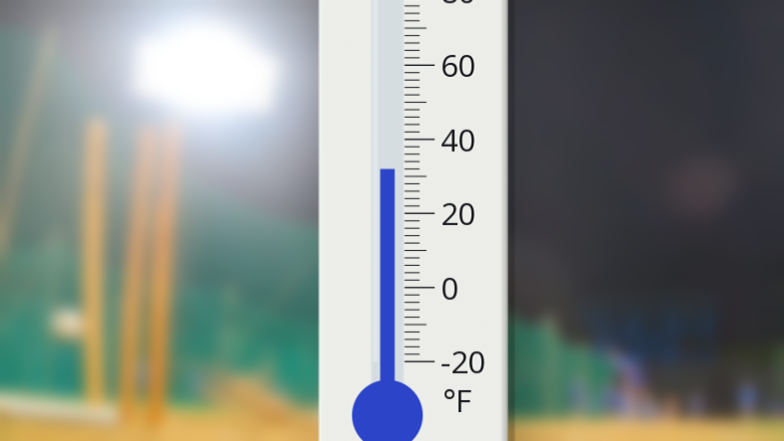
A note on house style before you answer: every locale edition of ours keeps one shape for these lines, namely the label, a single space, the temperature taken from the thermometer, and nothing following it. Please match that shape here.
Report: 32 °F
